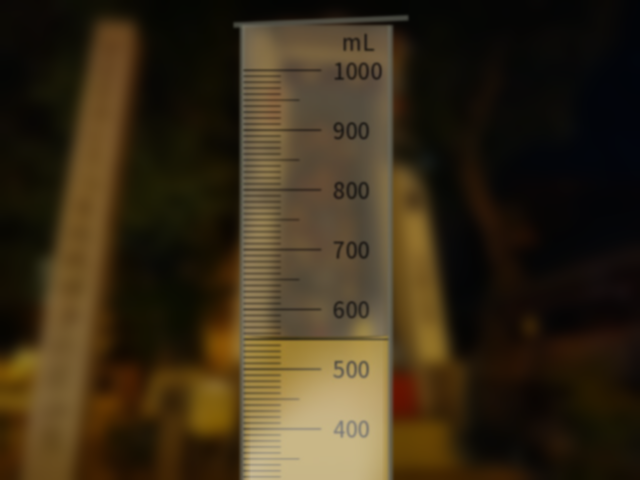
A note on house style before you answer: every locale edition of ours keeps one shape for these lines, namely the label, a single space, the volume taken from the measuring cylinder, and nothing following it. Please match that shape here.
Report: 550 mL
